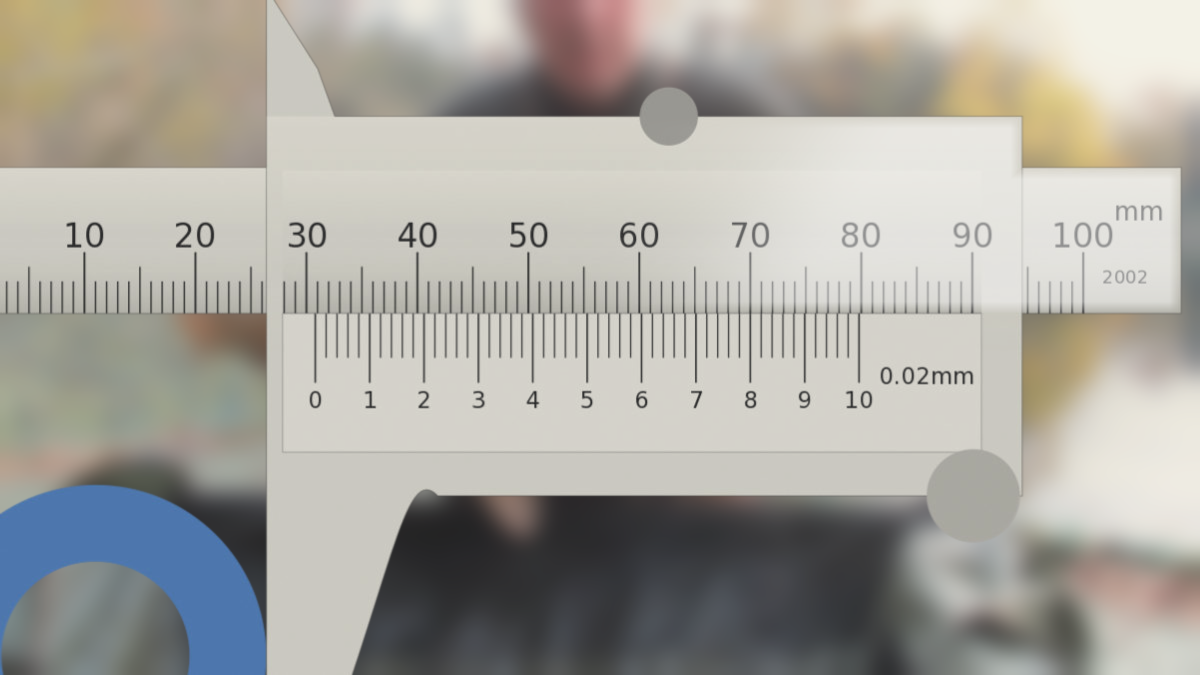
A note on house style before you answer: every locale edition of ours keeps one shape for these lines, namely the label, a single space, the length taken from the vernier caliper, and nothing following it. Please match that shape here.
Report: 30.8 mm
